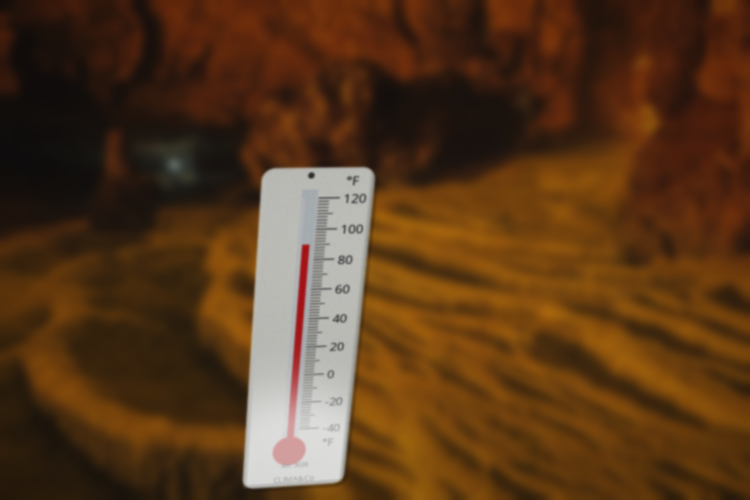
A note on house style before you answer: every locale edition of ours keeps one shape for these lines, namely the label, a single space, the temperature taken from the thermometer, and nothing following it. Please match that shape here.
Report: 90 °F
